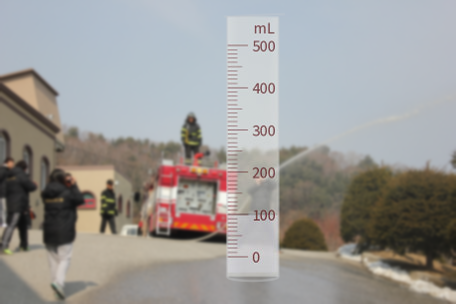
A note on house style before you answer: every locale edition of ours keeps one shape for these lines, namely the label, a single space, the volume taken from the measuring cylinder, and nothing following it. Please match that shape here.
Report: 100 mL
